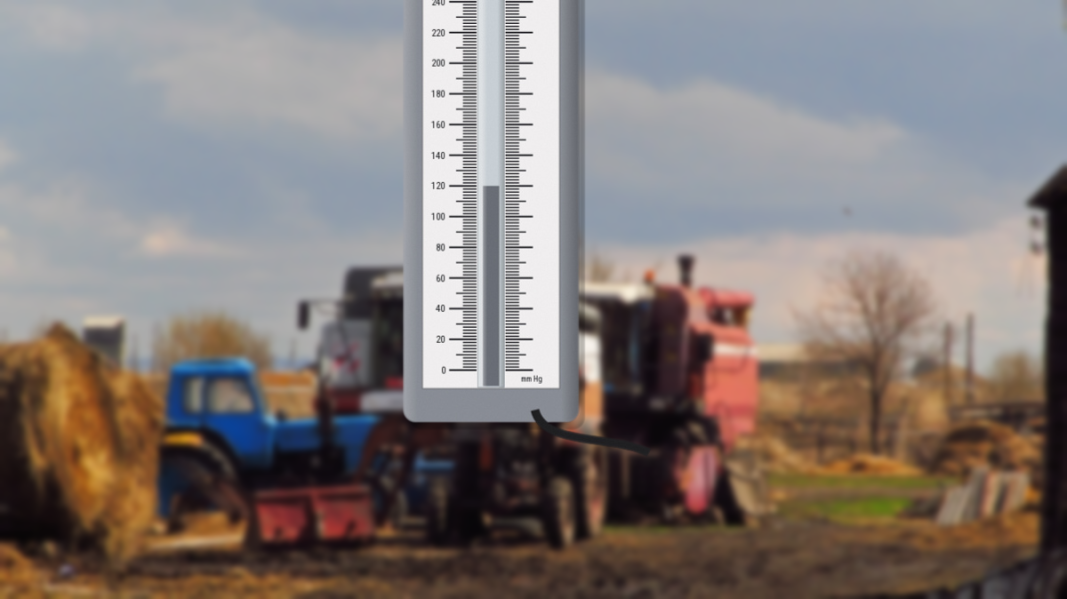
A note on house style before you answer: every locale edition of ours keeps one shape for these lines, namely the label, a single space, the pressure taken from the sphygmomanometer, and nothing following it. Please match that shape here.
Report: 120 mmHg
